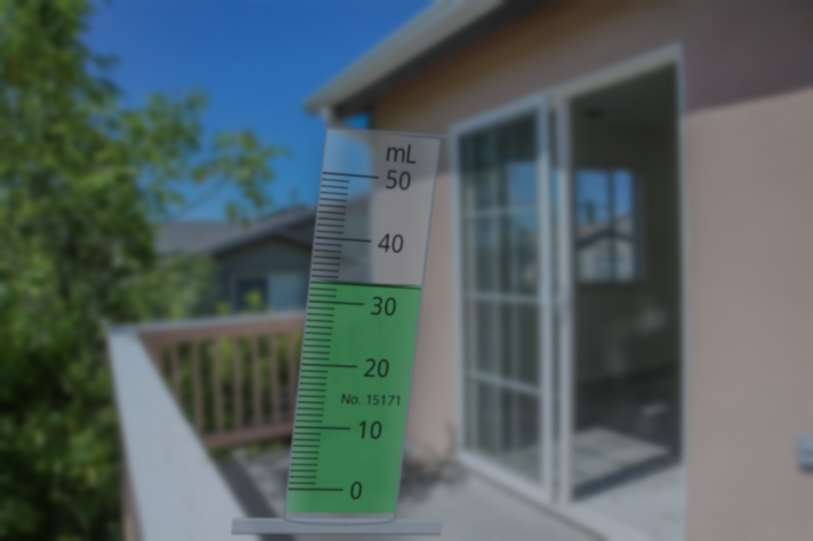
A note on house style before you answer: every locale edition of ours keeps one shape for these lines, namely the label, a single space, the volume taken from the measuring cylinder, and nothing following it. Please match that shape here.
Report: 33 mL
